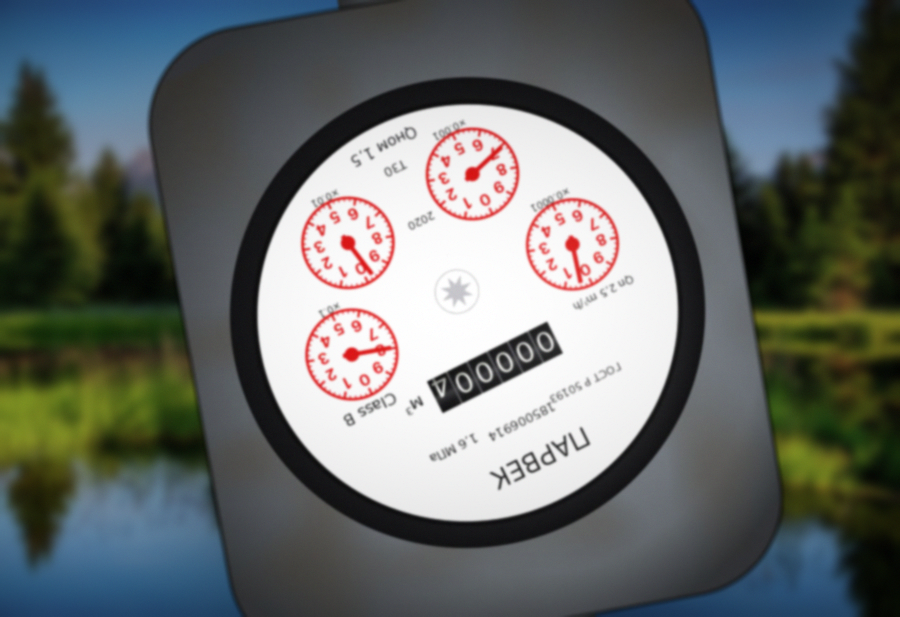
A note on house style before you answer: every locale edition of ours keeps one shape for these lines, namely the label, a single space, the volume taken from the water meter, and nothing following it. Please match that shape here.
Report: 3.7970 m³
